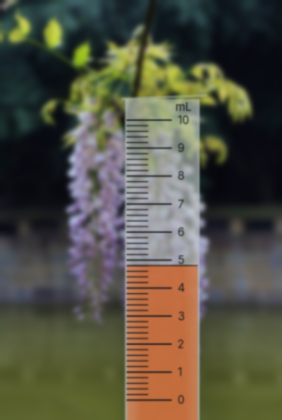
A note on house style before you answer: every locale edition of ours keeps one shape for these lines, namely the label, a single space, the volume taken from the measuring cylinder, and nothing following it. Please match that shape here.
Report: 4.8 mL
